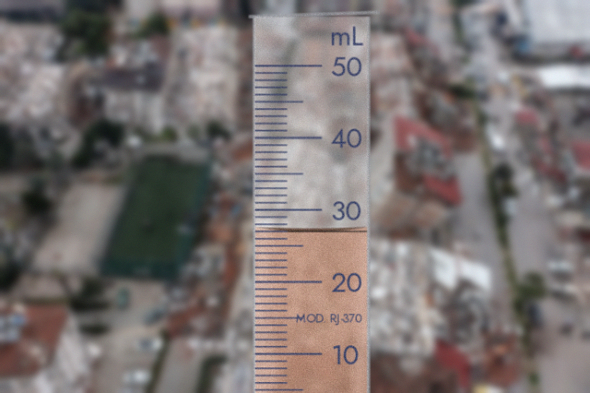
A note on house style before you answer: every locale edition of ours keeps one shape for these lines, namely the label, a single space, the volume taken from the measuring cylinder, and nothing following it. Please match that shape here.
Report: 27 mL
